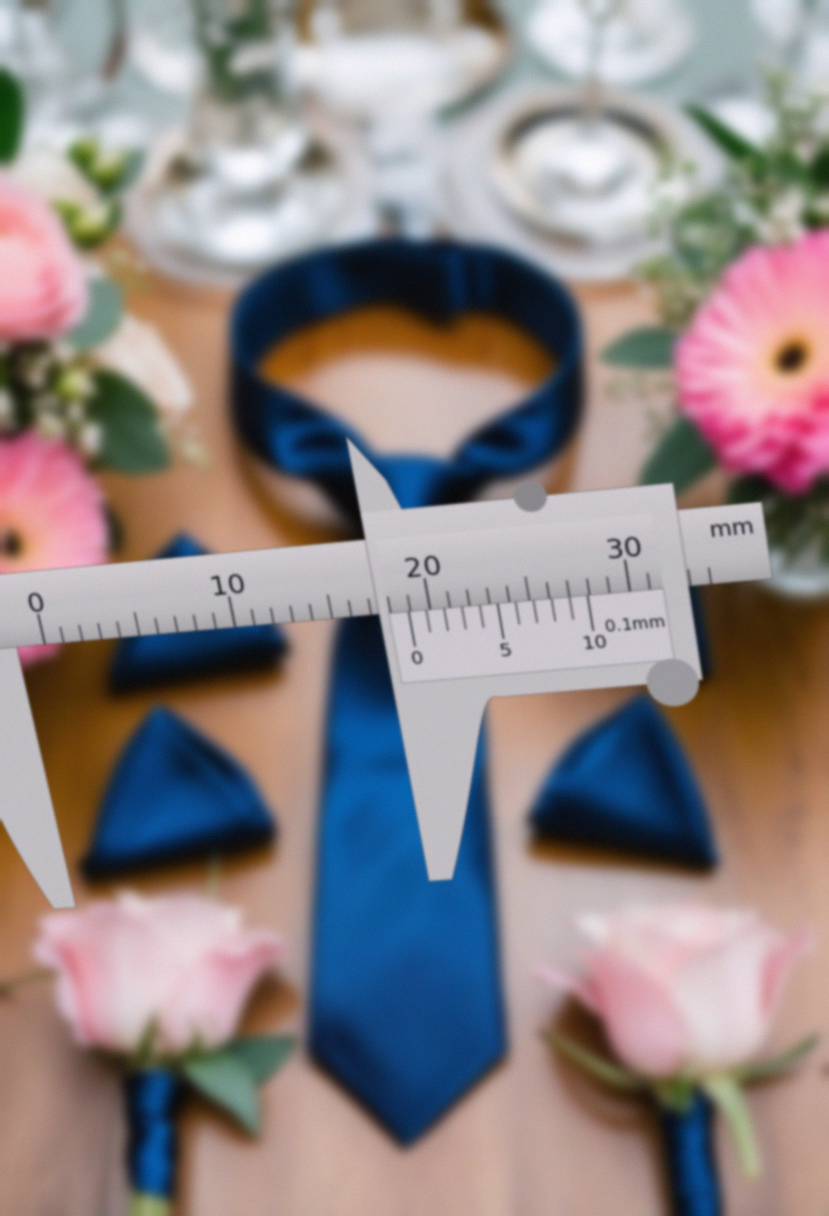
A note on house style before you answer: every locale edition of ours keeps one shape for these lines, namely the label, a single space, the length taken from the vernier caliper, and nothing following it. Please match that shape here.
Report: 18.9 mm
